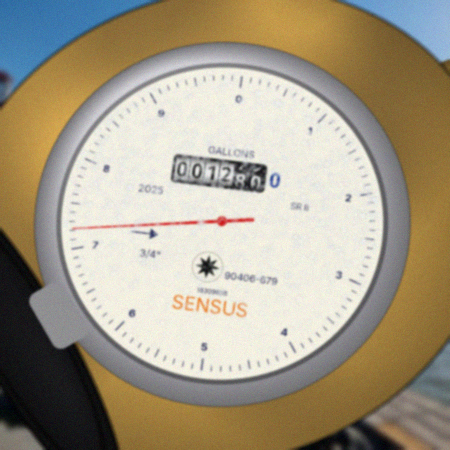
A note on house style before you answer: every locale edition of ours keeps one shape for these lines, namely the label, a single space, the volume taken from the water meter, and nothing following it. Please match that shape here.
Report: 12797.2 gal
